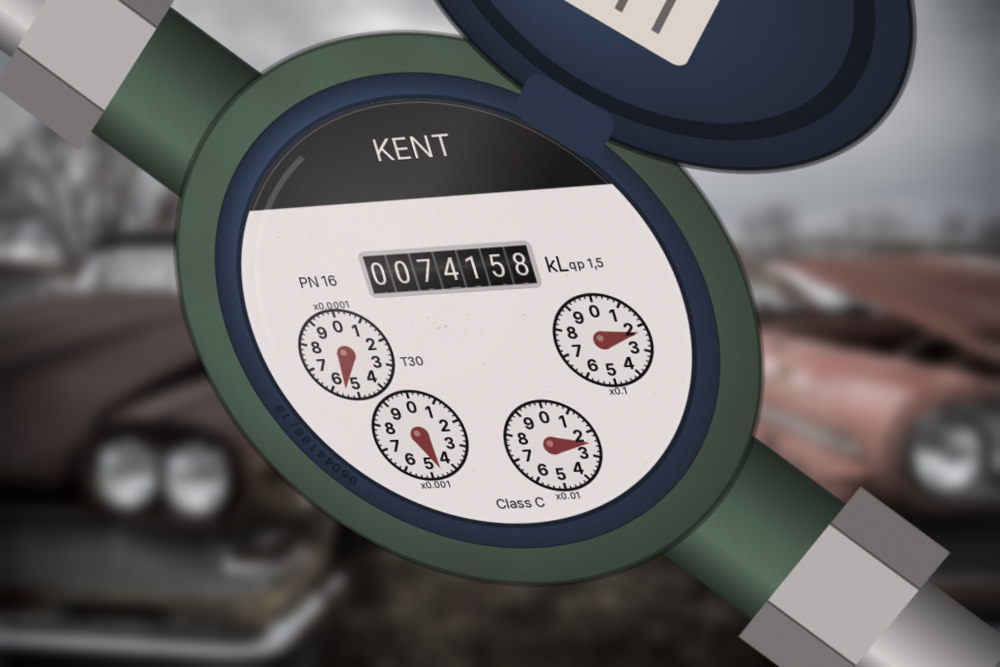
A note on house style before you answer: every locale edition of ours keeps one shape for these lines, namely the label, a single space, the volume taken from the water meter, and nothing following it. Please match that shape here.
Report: 74158.2245 kL
